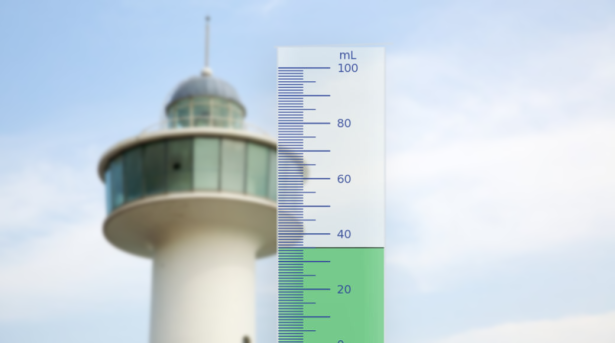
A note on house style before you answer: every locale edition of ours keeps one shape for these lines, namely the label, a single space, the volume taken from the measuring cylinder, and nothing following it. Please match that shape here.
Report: 35 mL
